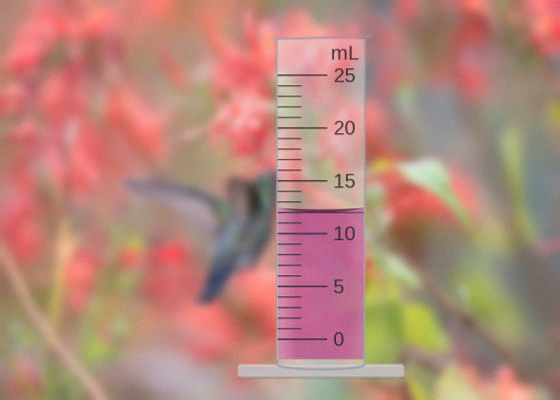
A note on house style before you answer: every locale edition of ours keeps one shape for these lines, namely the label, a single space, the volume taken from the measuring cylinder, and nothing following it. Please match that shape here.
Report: 12 mL
